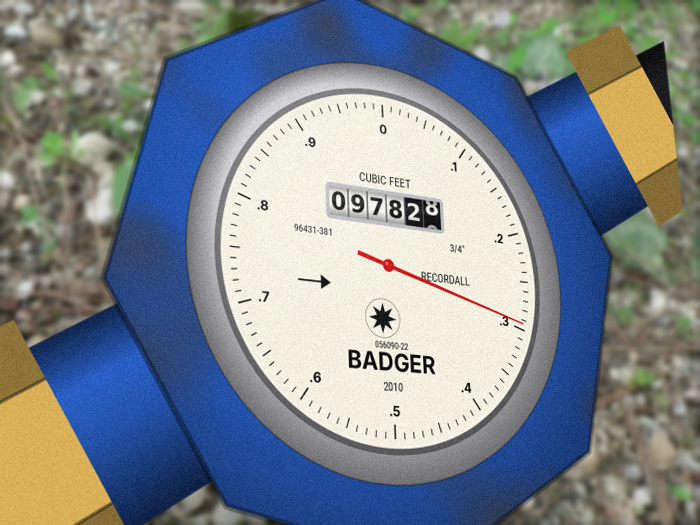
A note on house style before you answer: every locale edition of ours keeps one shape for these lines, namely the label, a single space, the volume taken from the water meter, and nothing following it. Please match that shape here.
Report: 97828.29 ft³
